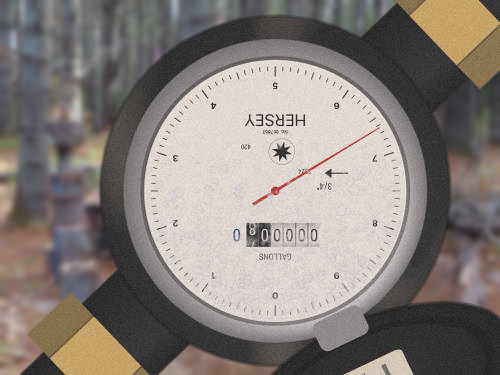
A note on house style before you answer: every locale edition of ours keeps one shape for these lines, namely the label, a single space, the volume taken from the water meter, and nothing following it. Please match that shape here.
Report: 76.6 gal
